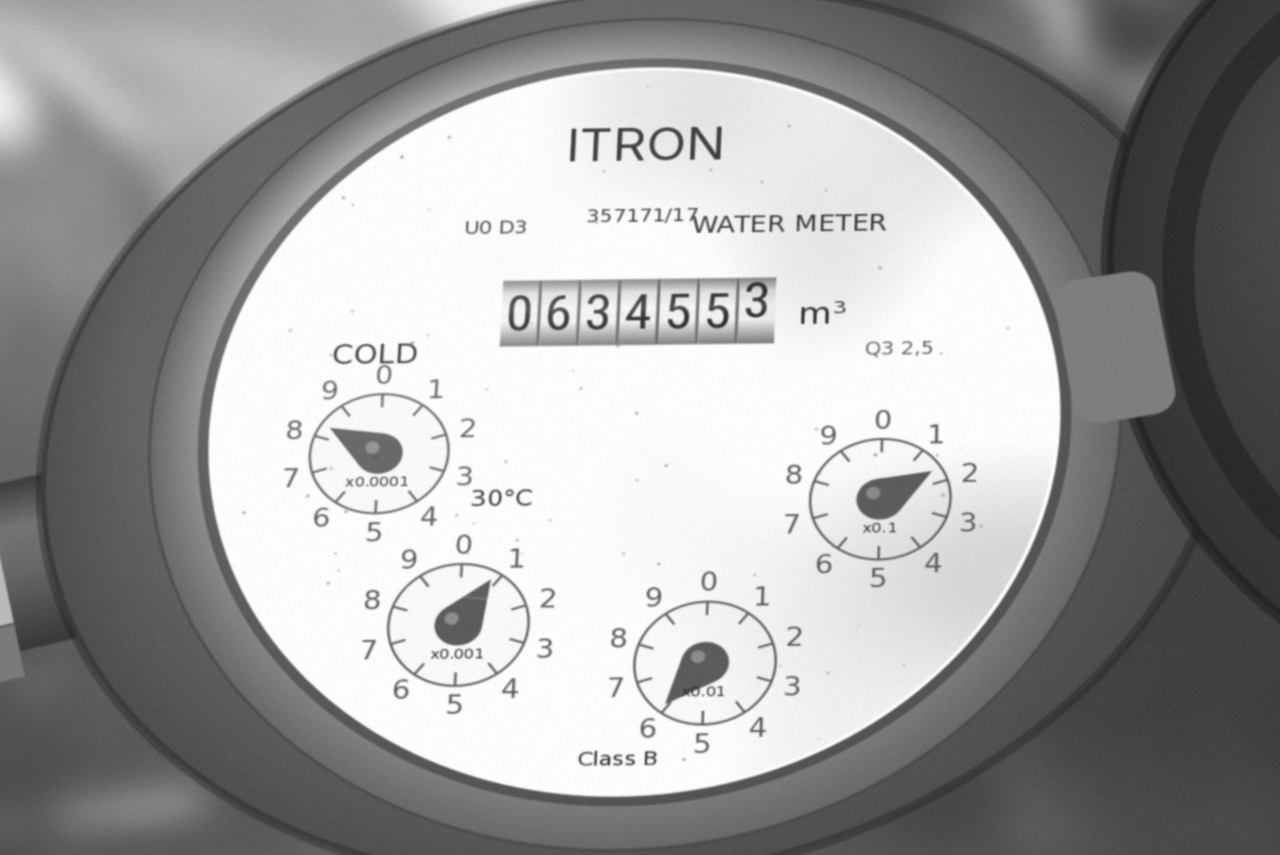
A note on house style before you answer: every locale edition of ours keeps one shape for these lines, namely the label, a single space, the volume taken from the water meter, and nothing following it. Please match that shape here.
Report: 634553.1608 m³
